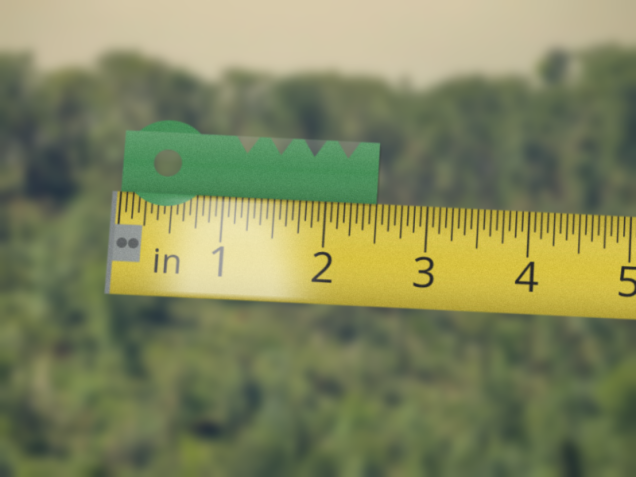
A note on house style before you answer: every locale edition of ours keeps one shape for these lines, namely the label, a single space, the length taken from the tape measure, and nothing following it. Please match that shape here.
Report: 2.5 in
